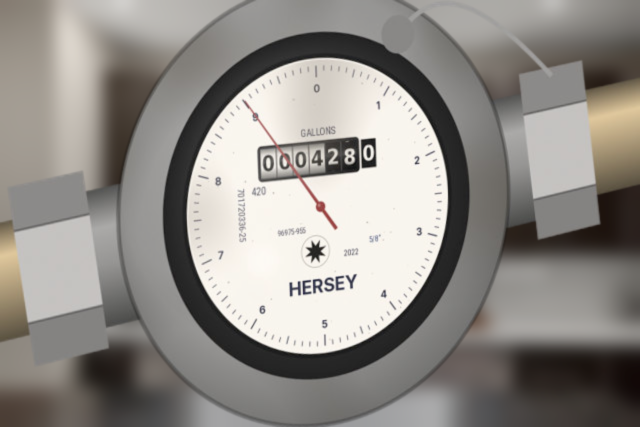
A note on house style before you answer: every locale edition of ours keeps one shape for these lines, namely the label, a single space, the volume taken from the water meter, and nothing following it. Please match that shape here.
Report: 4279.0 gal
